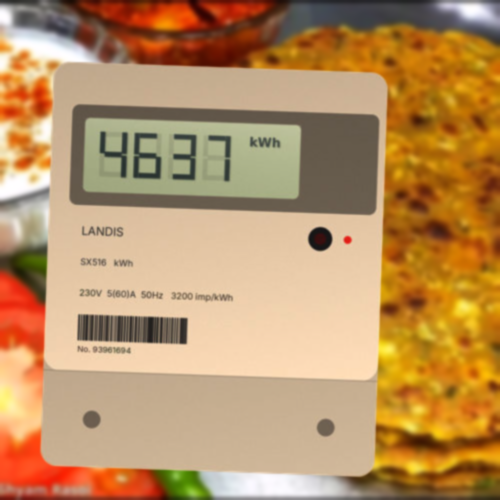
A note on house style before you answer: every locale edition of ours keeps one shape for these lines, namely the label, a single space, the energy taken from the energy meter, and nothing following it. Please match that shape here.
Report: 4637 kWh
